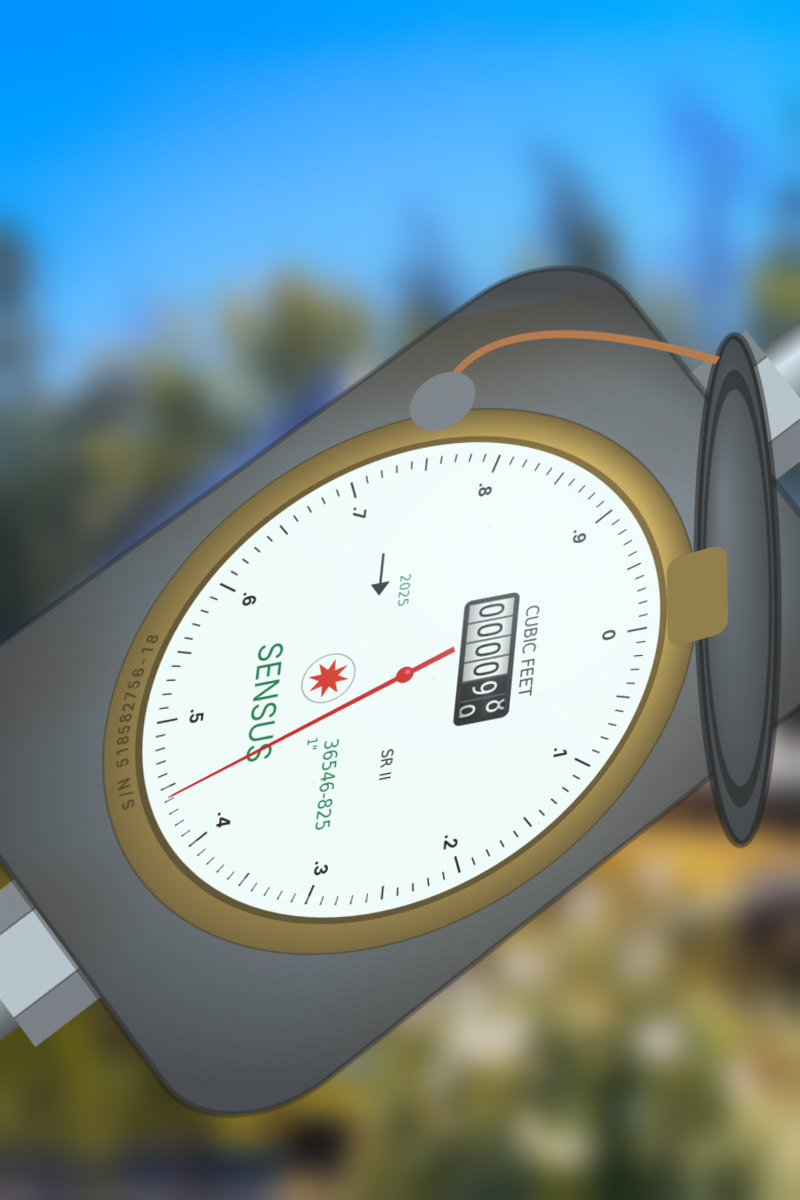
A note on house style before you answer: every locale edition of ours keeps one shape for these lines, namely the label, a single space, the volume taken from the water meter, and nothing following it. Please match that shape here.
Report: 98.44 ft³
